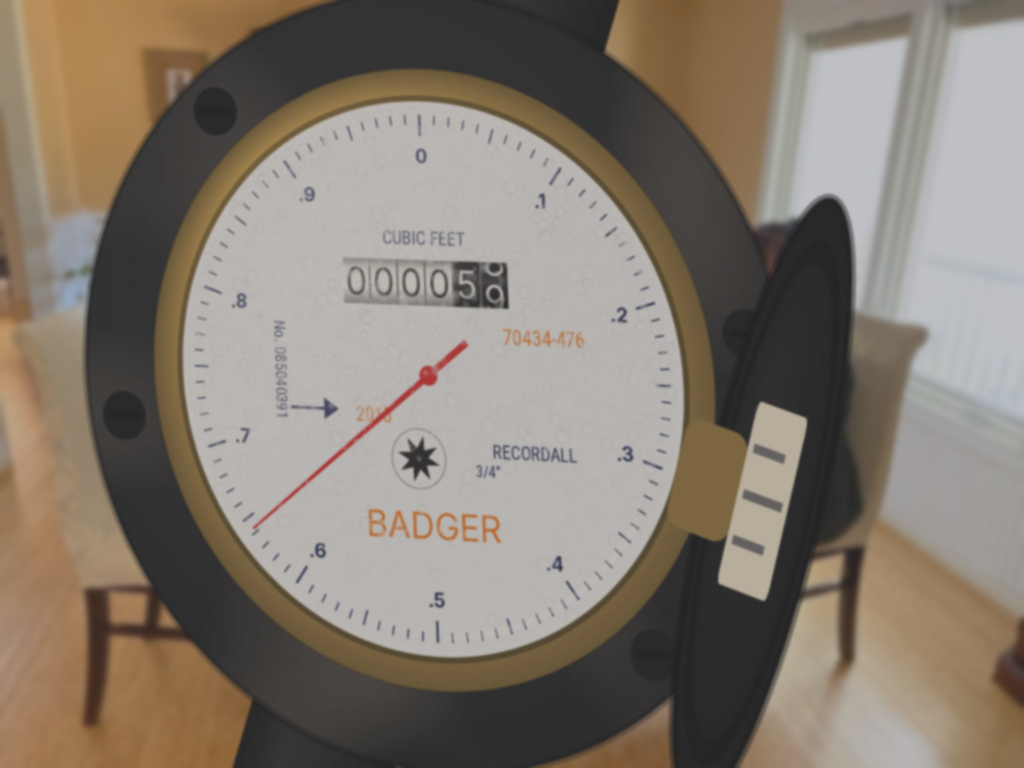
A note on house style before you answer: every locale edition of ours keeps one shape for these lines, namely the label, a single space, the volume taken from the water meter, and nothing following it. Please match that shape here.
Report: 58.64 ft³
